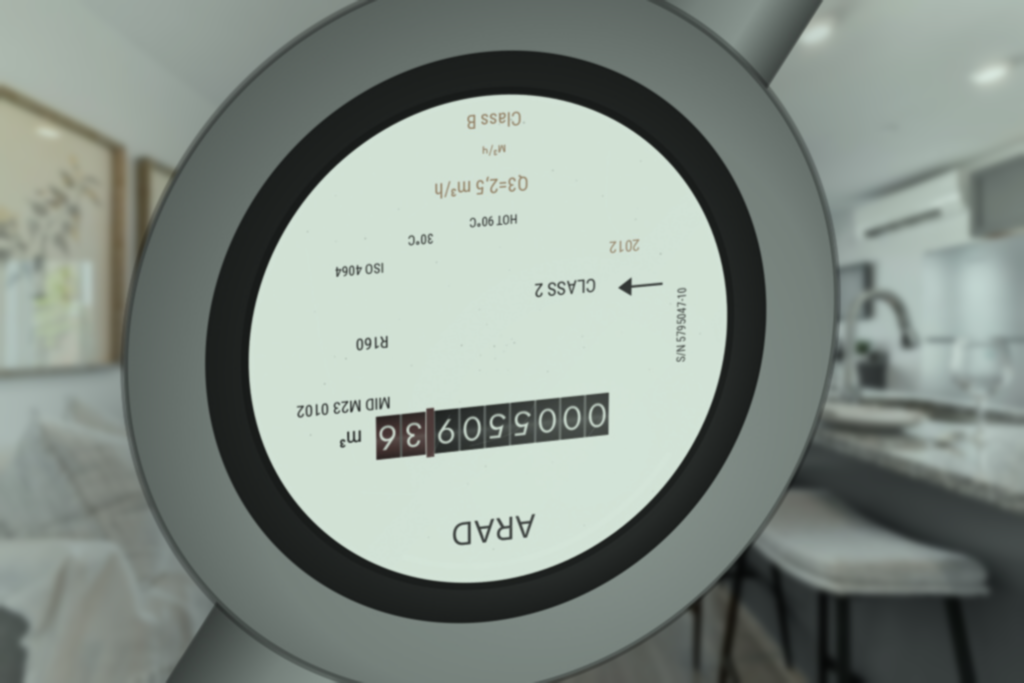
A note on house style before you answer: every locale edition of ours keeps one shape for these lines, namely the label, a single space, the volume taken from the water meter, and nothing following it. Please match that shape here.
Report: 5509.36 m³
